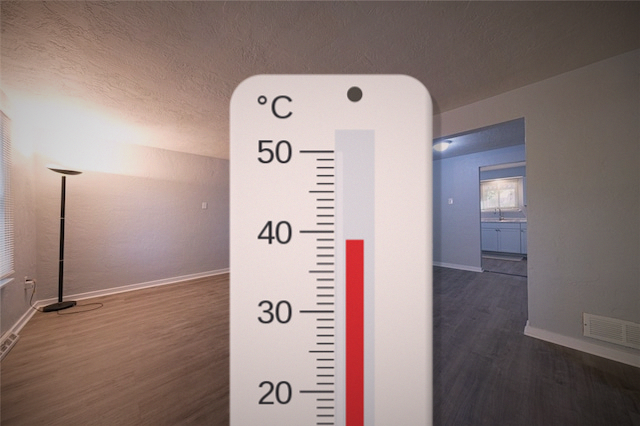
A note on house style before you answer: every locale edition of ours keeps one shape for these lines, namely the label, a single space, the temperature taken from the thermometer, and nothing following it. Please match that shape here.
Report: 39 °C
